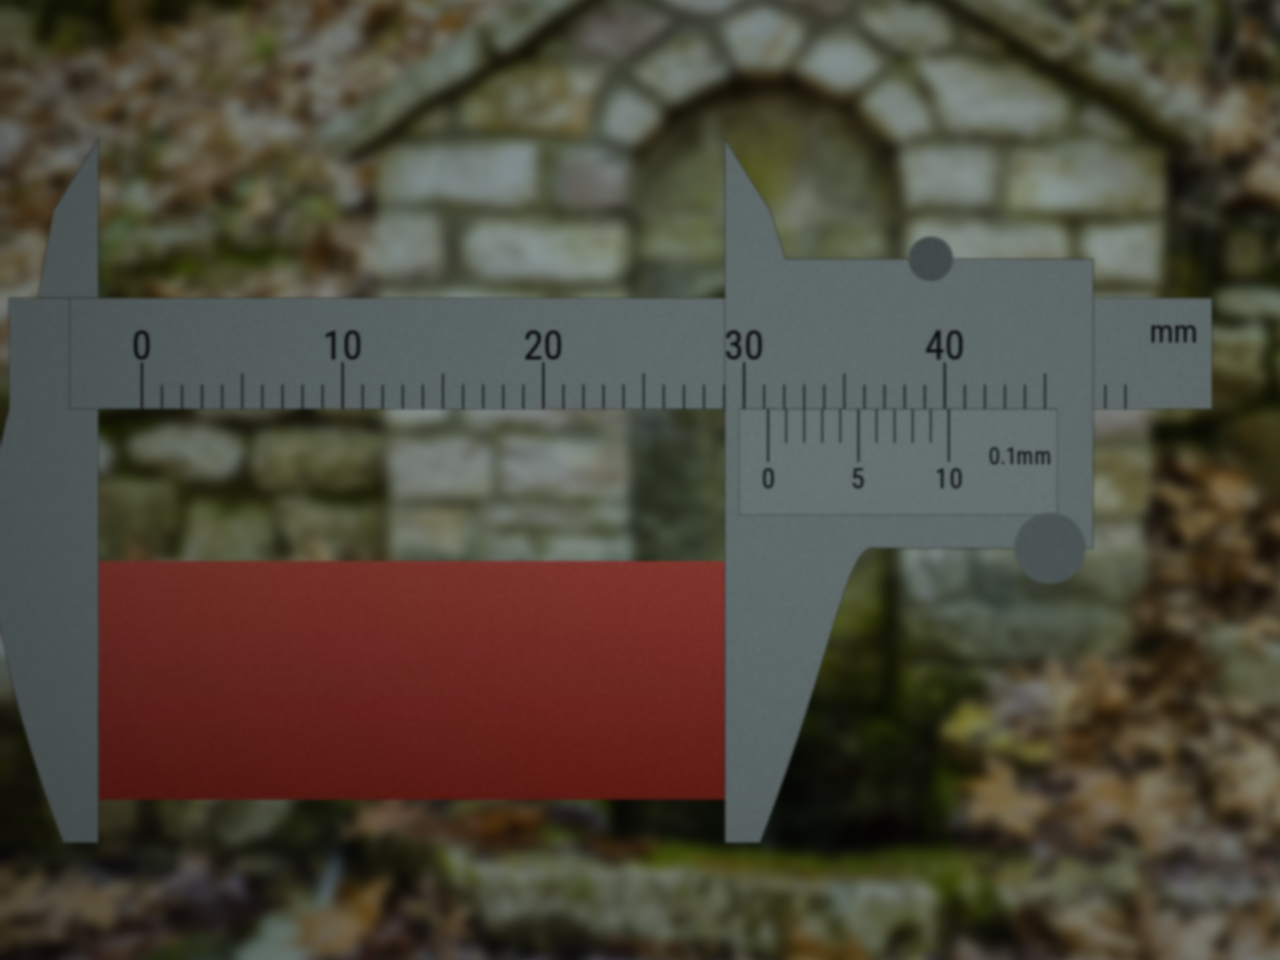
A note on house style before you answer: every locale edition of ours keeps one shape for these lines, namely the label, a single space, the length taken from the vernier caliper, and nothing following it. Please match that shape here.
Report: 31.2 mm
